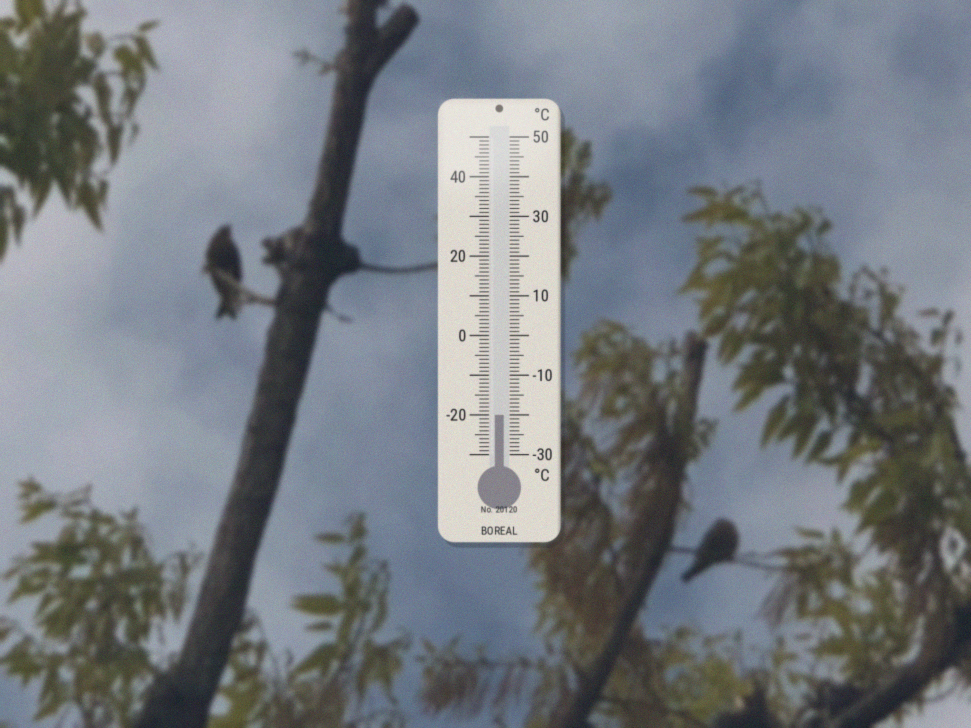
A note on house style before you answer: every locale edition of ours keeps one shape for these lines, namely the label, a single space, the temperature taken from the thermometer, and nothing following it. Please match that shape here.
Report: -20 °C
